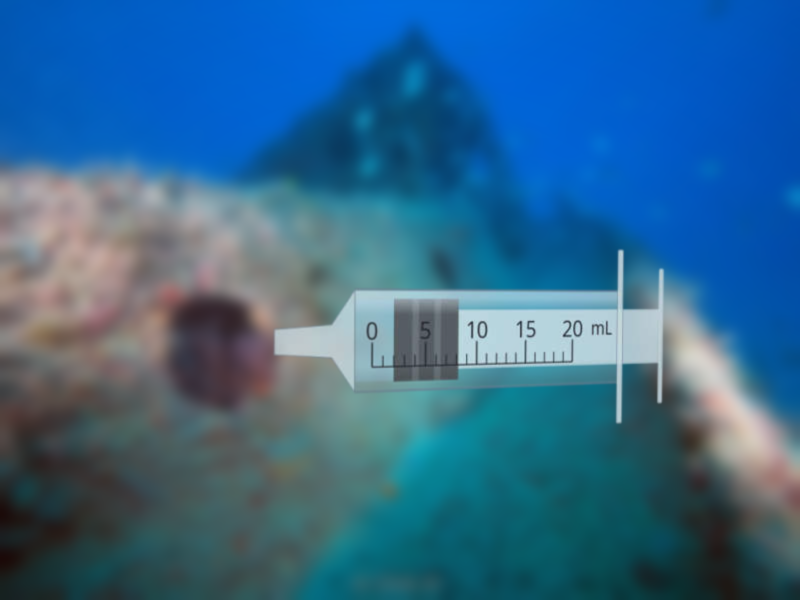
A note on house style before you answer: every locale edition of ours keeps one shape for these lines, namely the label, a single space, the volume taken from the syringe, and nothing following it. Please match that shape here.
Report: 2 mL
